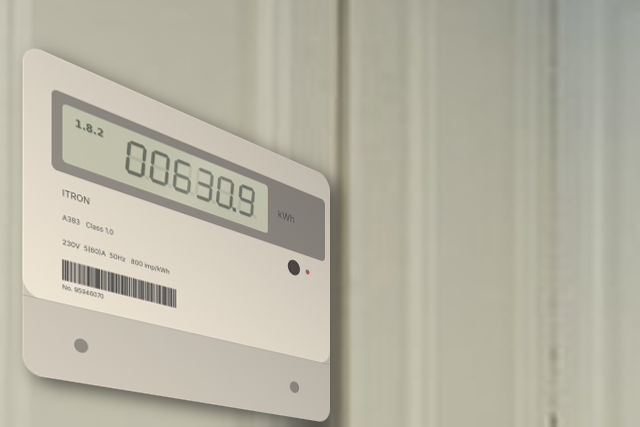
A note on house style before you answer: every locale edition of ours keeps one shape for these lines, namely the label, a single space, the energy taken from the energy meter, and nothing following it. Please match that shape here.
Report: 630.9 kWh
